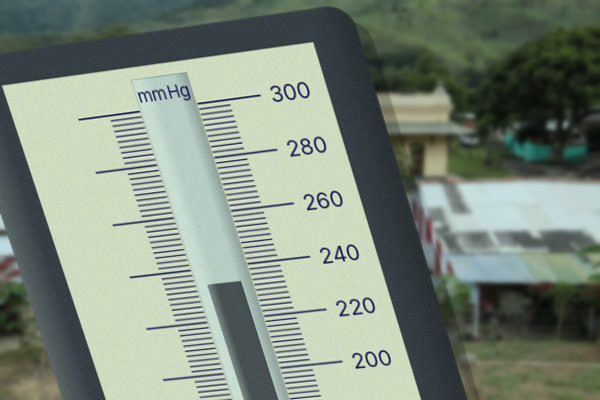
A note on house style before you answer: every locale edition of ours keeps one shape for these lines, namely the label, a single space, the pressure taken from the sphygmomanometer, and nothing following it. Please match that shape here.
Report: 234 mmHg
